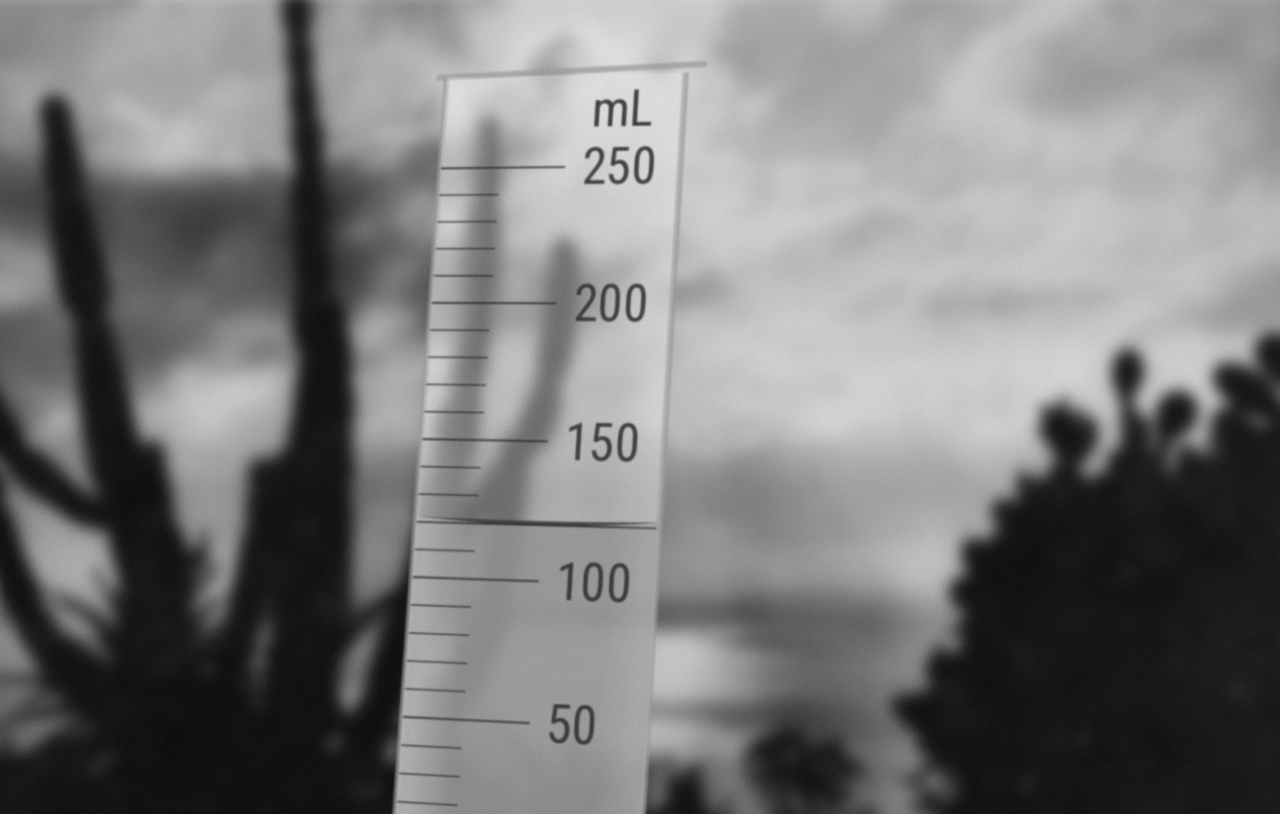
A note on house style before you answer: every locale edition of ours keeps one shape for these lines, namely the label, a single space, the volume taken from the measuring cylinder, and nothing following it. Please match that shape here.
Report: 120 mL
